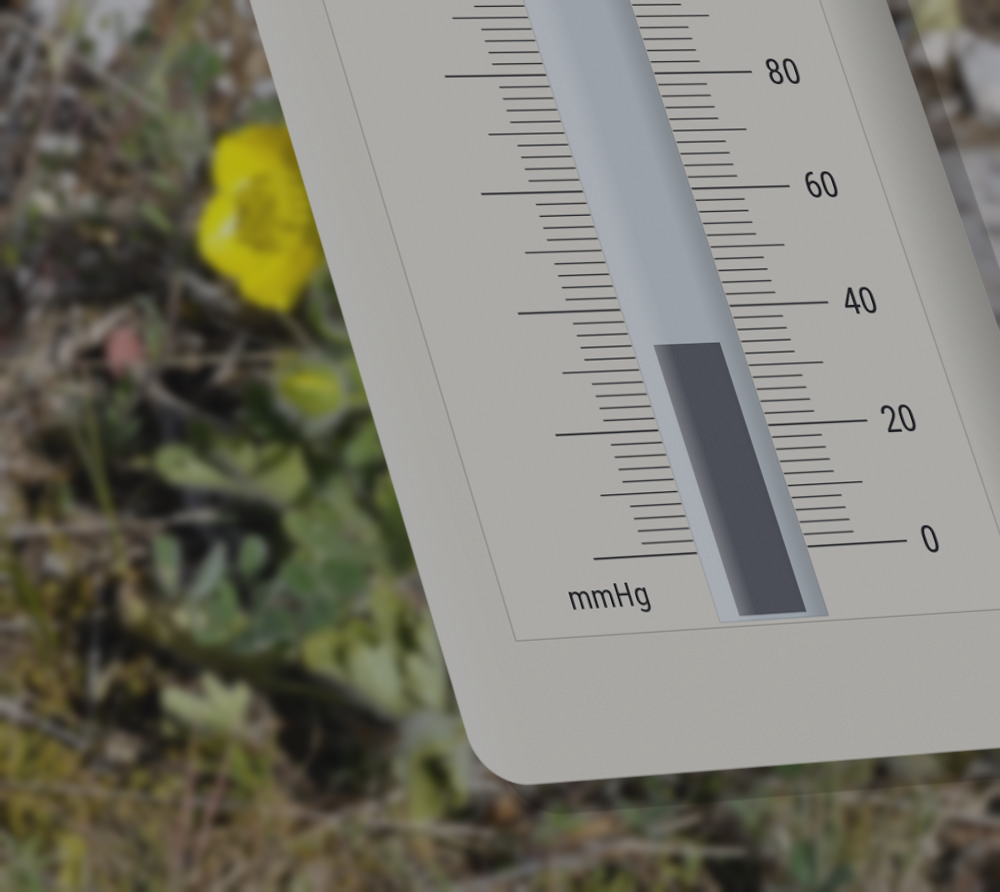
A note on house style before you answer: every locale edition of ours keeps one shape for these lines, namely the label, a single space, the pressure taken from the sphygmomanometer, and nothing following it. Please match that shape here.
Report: 34 mmHg
